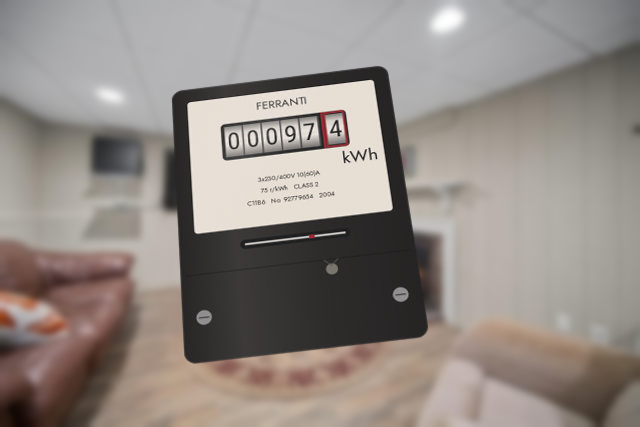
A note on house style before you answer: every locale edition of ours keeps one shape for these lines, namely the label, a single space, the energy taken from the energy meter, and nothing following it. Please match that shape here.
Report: 97.4 kWh
